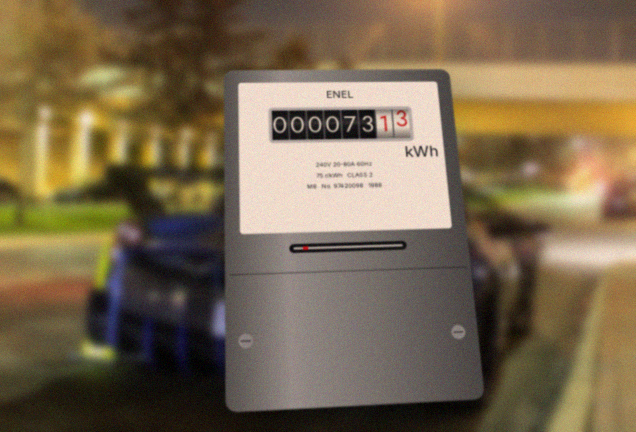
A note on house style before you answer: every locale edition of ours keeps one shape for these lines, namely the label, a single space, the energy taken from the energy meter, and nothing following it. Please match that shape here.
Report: 73.13 kWh
